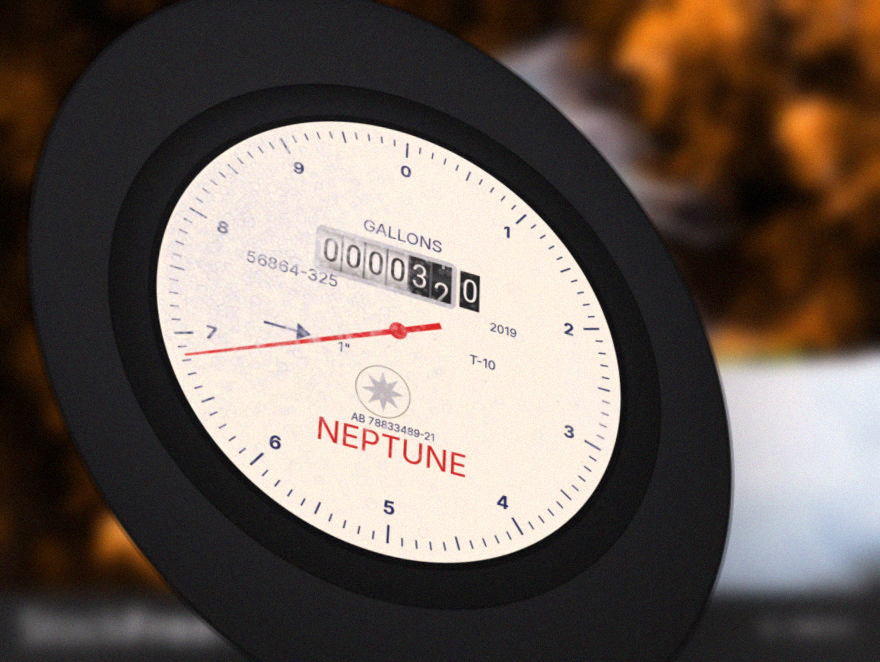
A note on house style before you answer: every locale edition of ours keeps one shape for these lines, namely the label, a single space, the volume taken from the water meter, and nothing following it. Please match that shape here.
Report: 316.8 gal
